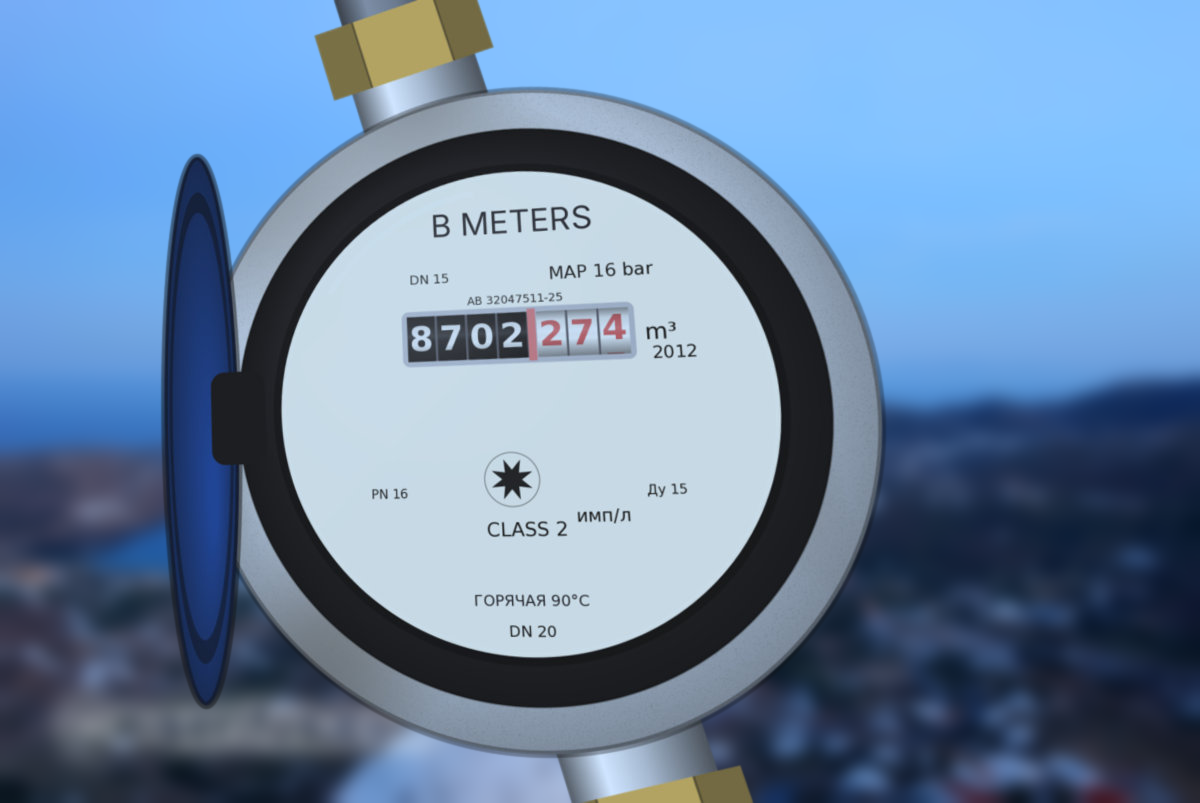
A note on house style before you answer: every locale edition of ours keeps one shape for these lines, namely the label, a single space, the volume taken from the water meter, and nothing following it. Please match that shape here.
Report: 8702.274 m³
